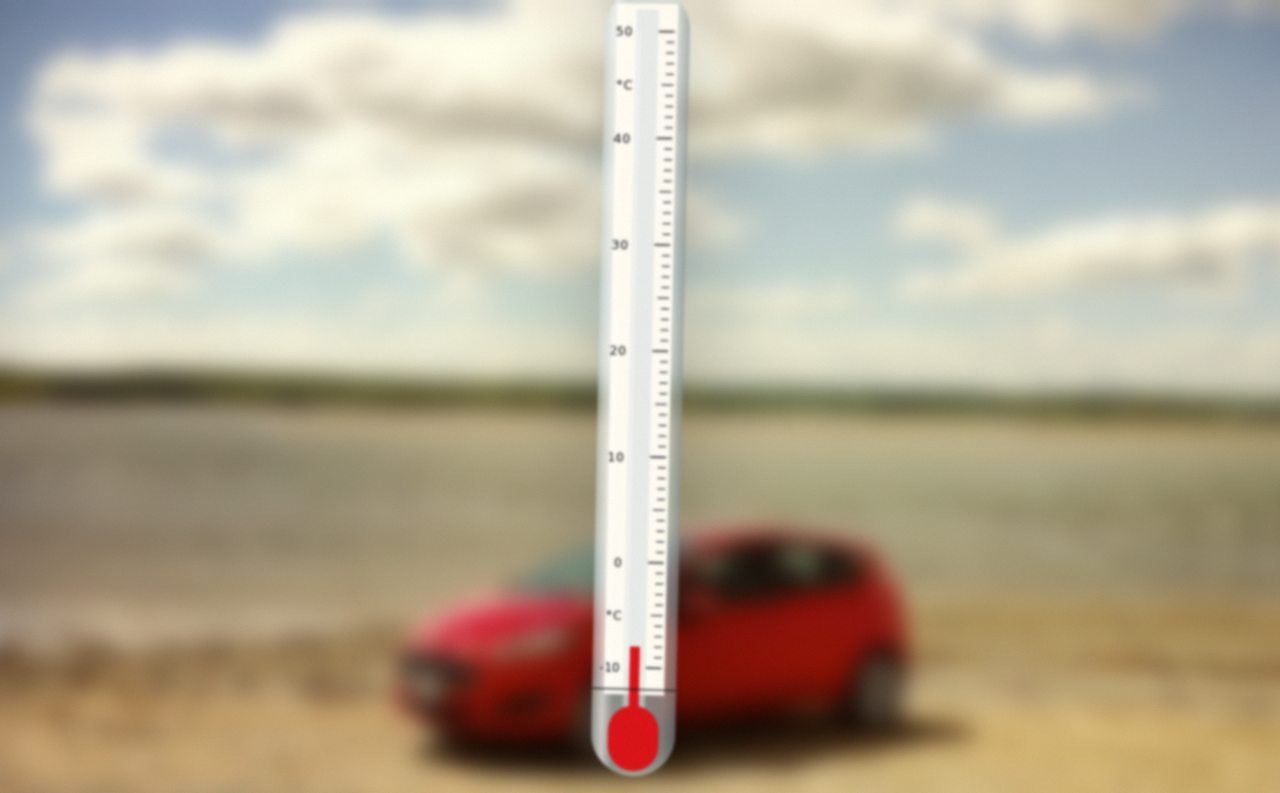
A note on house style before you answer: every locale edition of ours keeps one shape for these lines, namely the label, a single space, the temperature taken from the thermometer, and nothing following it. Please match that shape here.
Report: -8 °C
